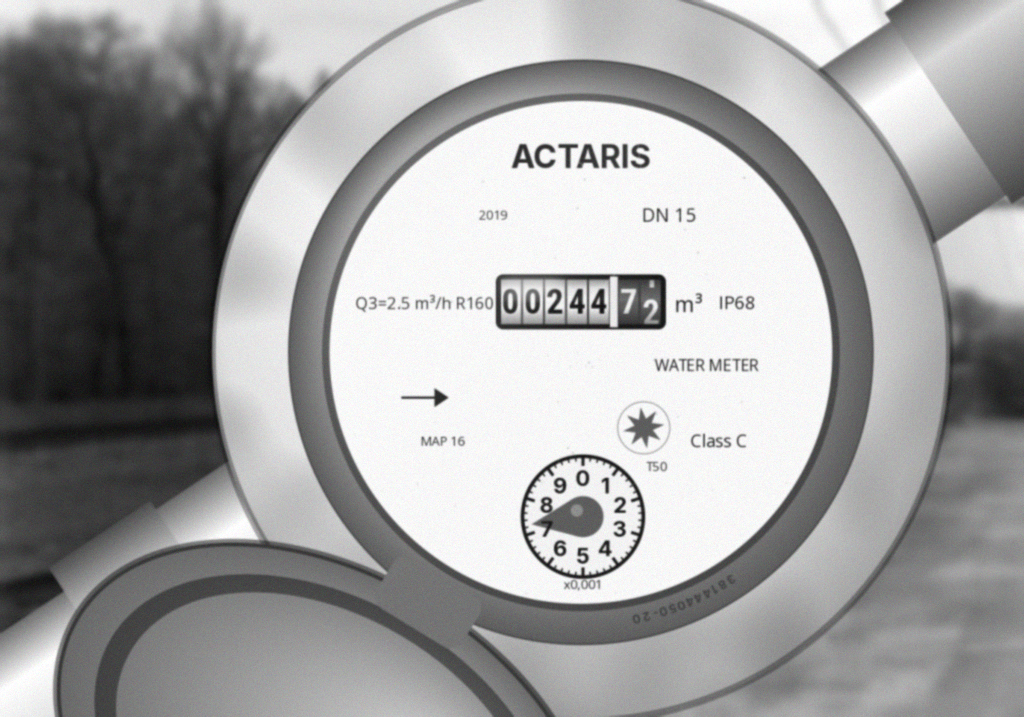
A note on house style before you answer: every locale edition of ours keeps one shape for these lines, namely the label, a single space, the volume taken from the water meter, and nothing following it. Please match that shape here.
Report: 244.717 m³
